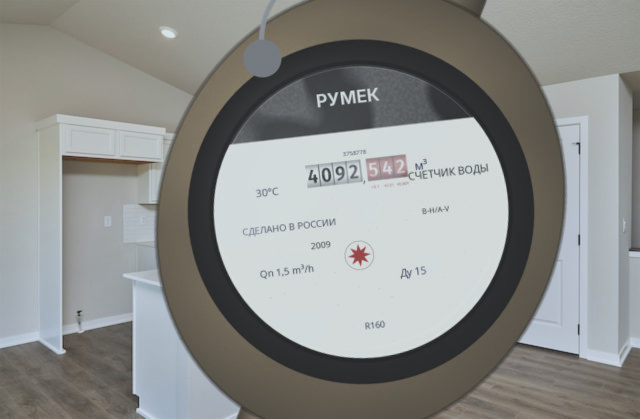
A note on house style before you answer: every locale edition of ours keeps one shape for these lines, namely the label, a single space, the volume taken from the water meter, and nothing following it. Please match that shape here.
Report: 4092.542 m³
